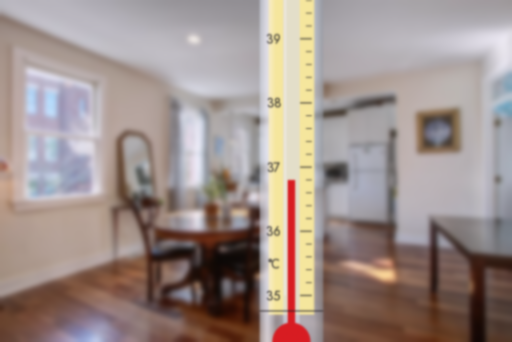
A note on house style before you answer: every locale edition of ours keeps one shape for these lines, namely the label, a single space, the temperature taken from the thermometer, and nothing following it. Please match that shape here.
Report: 36.8 °C
